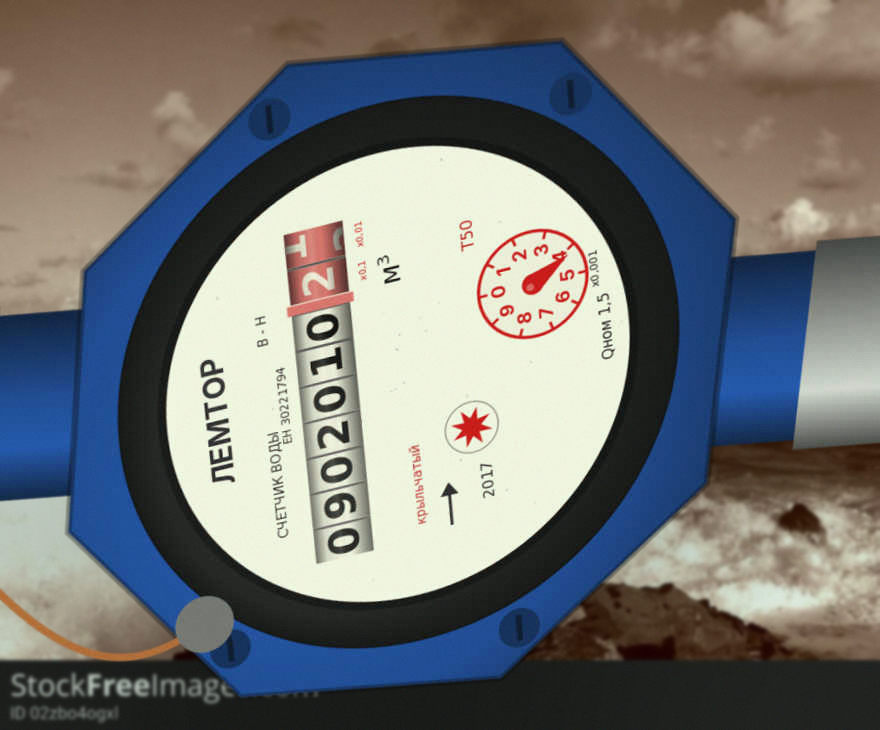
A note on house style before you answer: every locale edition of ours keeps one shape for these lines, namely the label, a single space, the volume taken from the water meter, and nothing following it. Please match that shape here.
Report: 902010.214 m³
